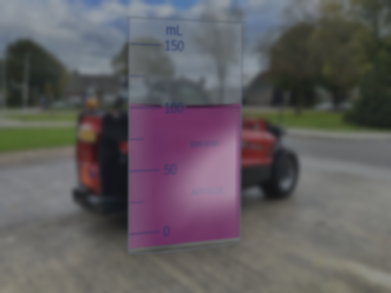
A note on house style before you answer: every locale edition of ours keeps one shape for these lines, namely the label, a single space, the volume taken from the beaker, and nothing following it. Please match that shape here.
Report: 100 mL
